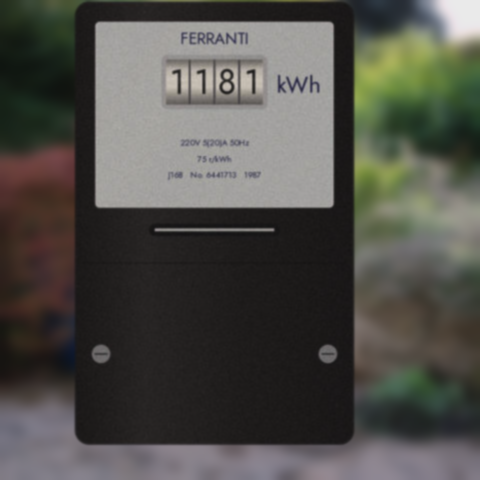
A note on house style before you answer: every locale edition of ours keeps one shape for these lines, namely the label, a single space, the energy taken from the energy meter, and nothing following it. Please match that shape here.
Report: 1181 kWh
